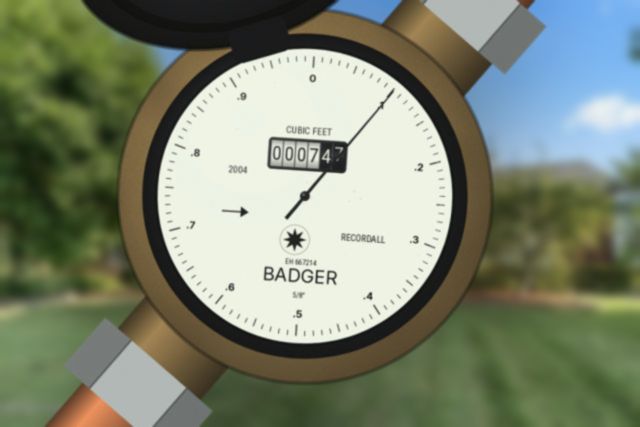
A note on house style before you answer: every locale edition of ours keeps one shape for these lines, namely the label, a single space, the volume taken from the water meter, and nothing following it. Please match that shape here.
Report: 747.10 ft³
